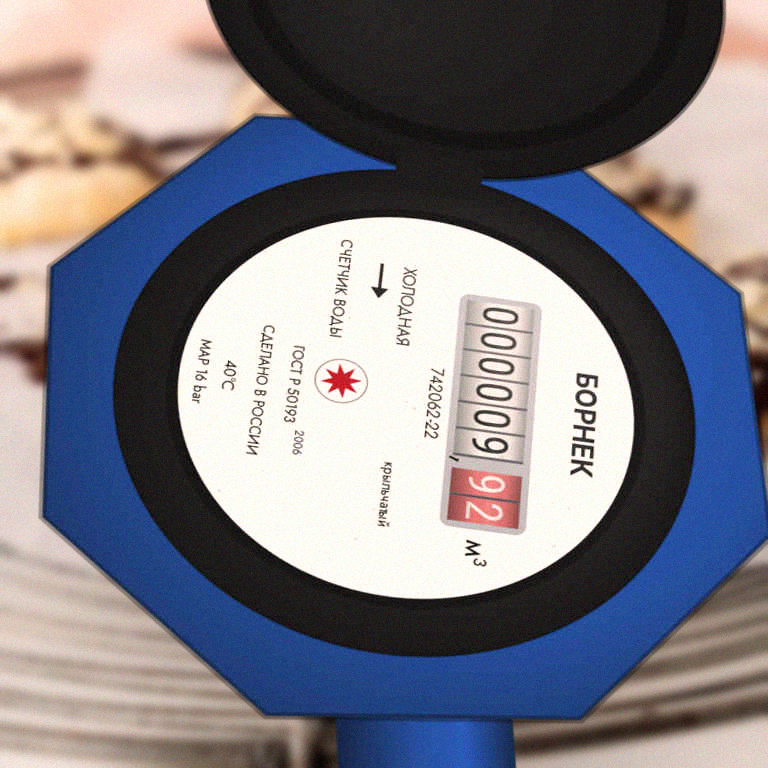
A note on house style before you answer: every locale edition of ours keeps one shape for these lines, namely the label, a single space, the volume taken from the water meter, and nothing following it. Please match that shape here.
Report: 9.92 m³
